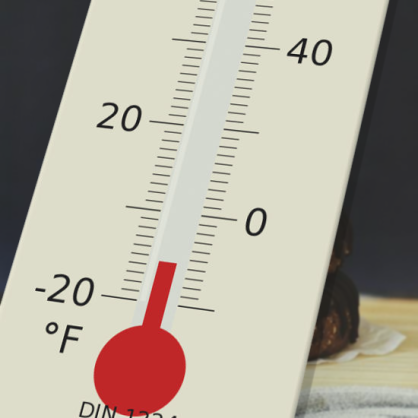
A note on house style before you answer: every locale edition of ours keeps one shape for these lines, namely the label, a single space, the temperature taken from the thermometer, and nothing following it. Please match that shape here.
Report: -11 °F
